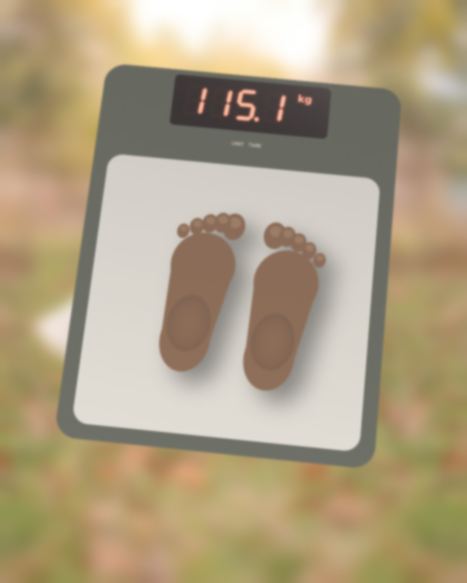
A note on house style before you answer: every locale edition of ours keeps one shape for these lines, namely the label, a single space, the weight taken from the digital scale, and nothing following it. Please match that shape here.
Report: 115.1 kg
